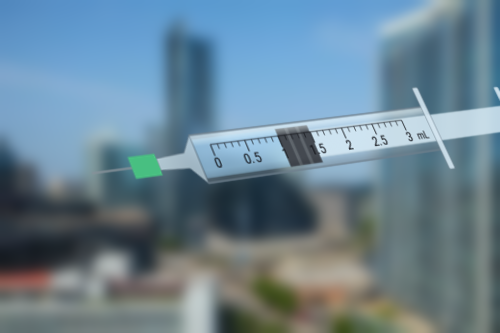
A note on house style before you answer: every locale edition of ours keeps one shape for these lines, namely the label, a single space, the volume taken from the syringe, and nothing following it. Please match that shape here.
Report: 1 mL
